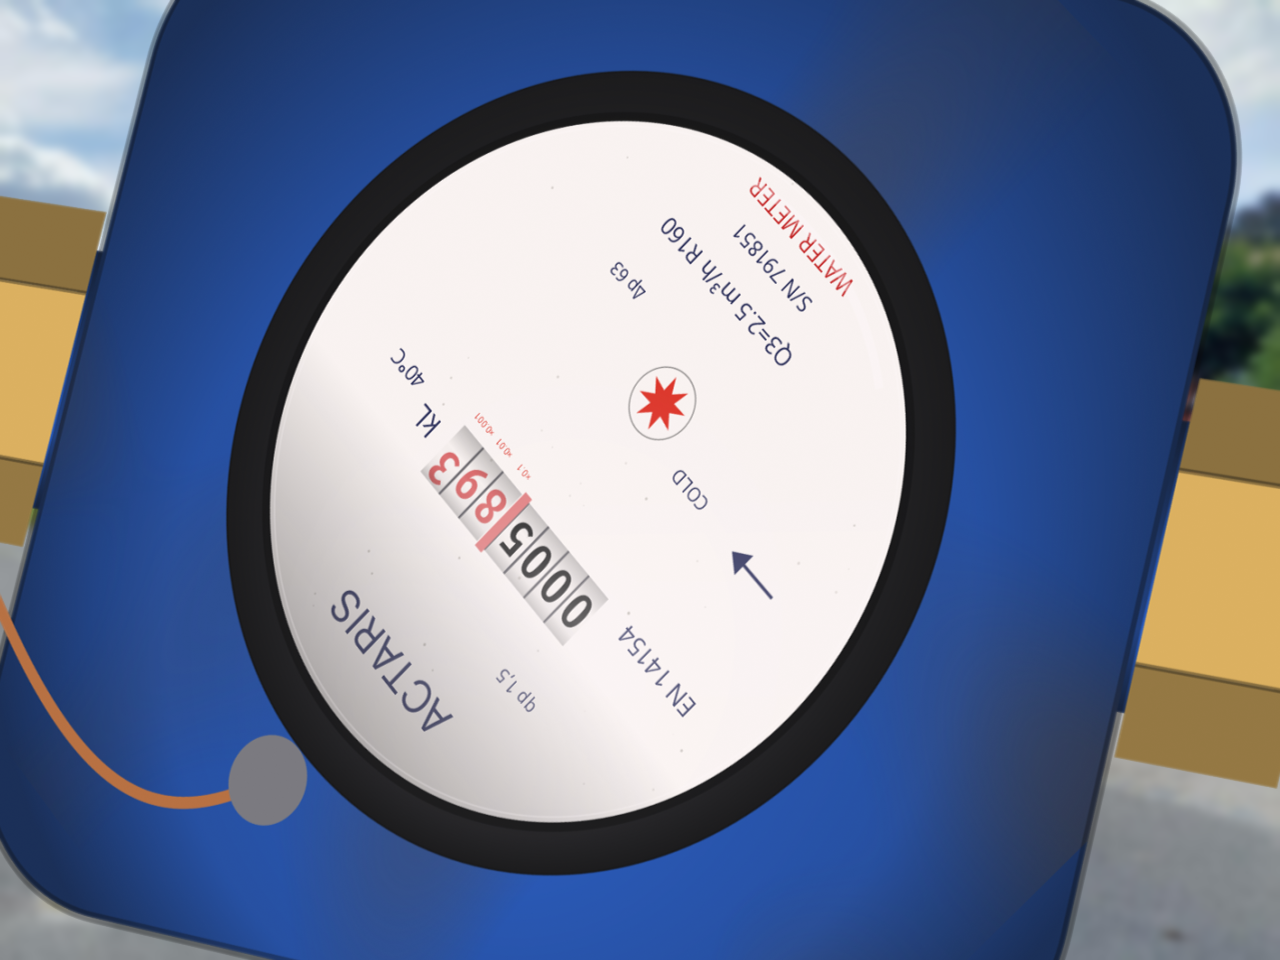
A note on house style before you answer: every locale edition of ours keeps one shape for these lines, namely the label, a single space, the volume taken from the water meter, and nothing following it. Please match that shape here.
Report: 5.893 kL
